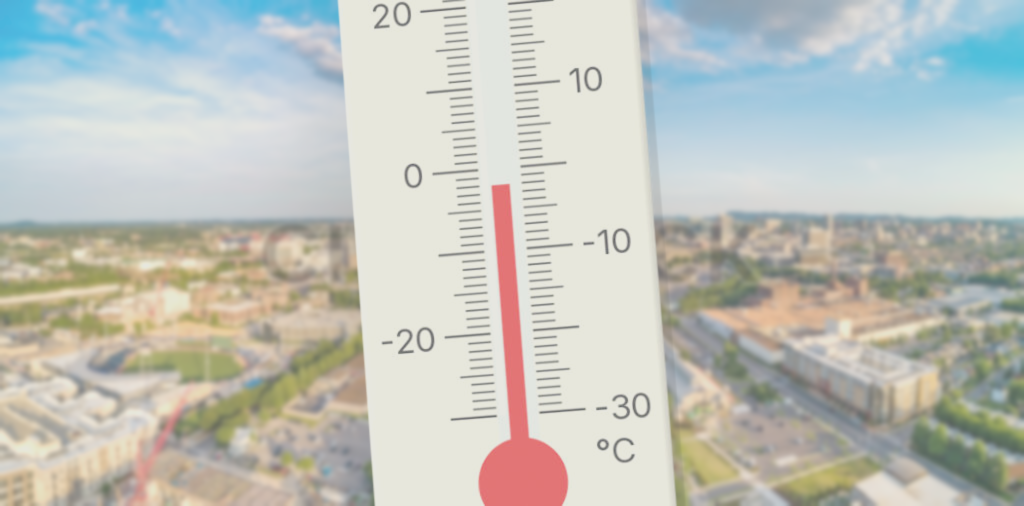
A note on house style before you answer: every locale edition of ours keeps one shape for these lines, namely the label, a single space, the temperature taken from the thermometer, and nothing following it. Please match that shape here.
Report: -2 °C
